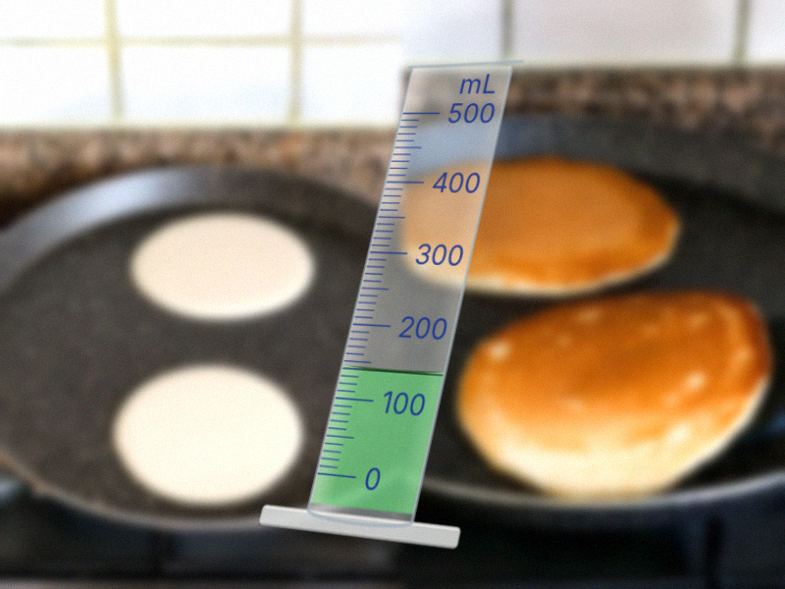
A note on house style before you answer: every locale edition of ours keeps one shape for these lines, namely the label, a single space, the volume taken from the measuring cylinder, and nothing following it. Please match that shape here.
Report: 140 mL
